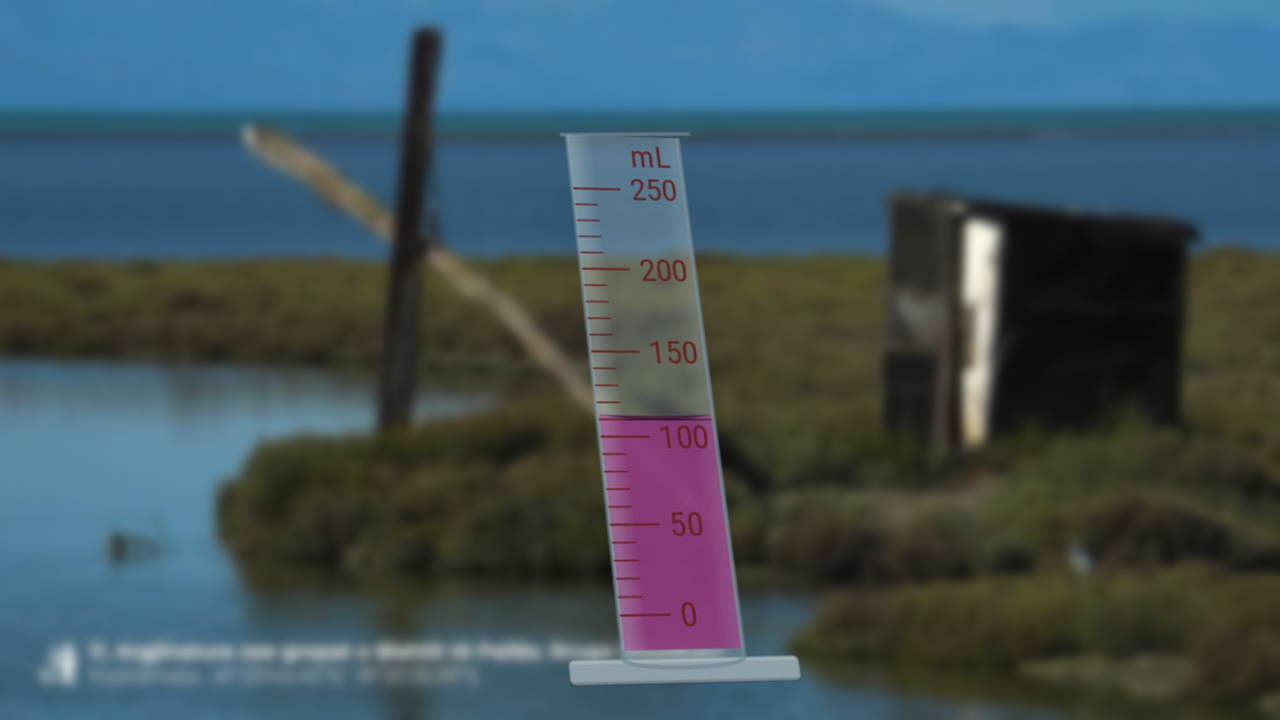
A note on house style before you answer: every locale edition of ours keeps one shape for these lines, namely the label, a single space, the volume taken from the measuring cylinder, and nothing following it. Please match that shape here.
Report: 110 mL
